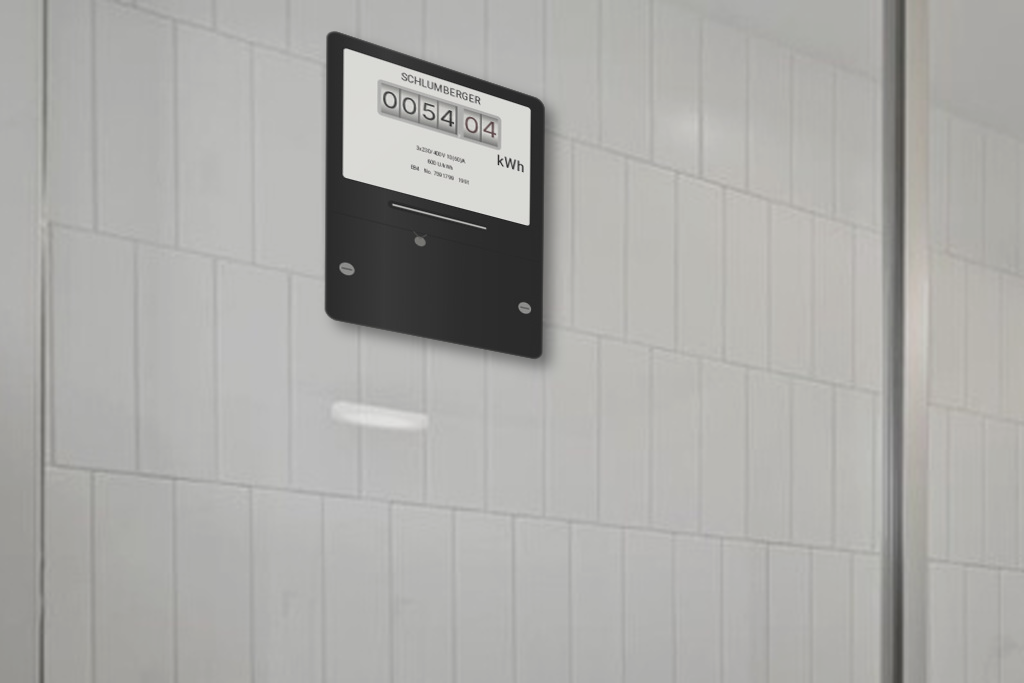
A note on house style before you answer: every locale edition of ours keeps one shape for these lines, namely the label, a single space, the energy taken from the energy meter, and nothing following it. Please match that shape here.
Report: 54.04 kWh
